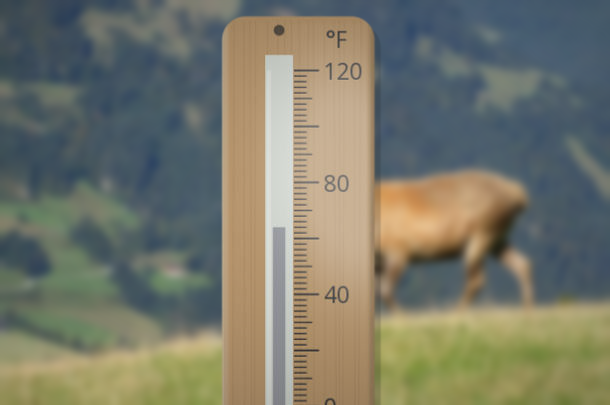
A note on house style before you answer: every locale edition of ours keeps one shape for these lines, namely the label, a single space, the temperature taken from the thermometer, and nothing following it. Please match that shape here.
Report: 64 °F
